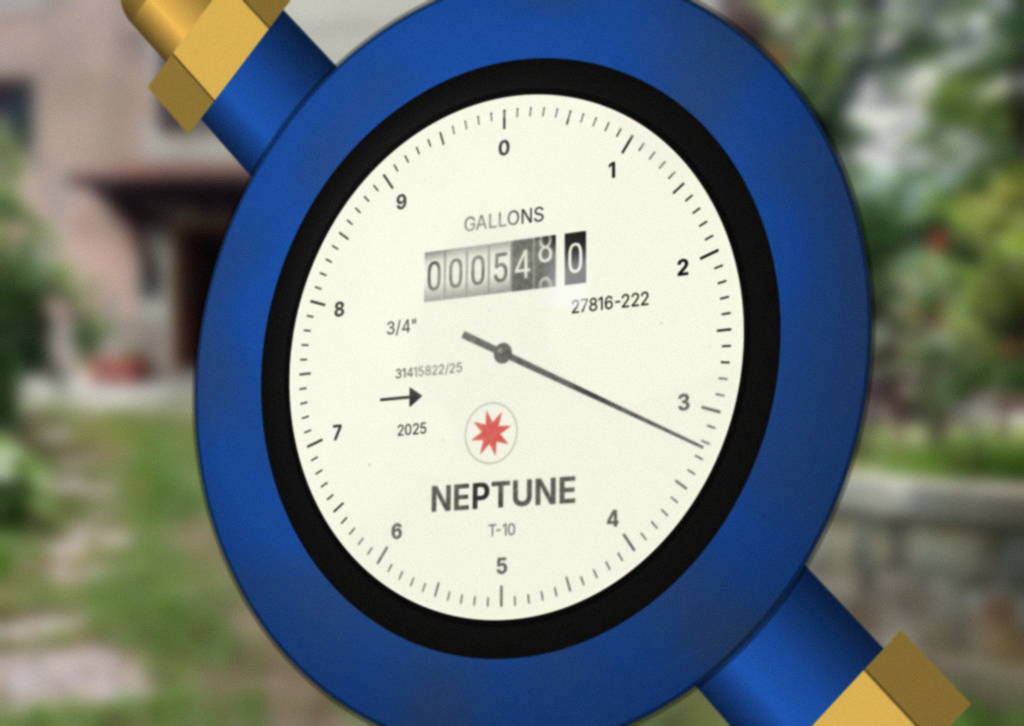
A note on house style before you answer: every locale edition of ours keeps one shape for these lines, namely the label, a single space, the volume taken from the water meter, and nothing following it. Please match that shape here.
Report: 5483.2 gal
